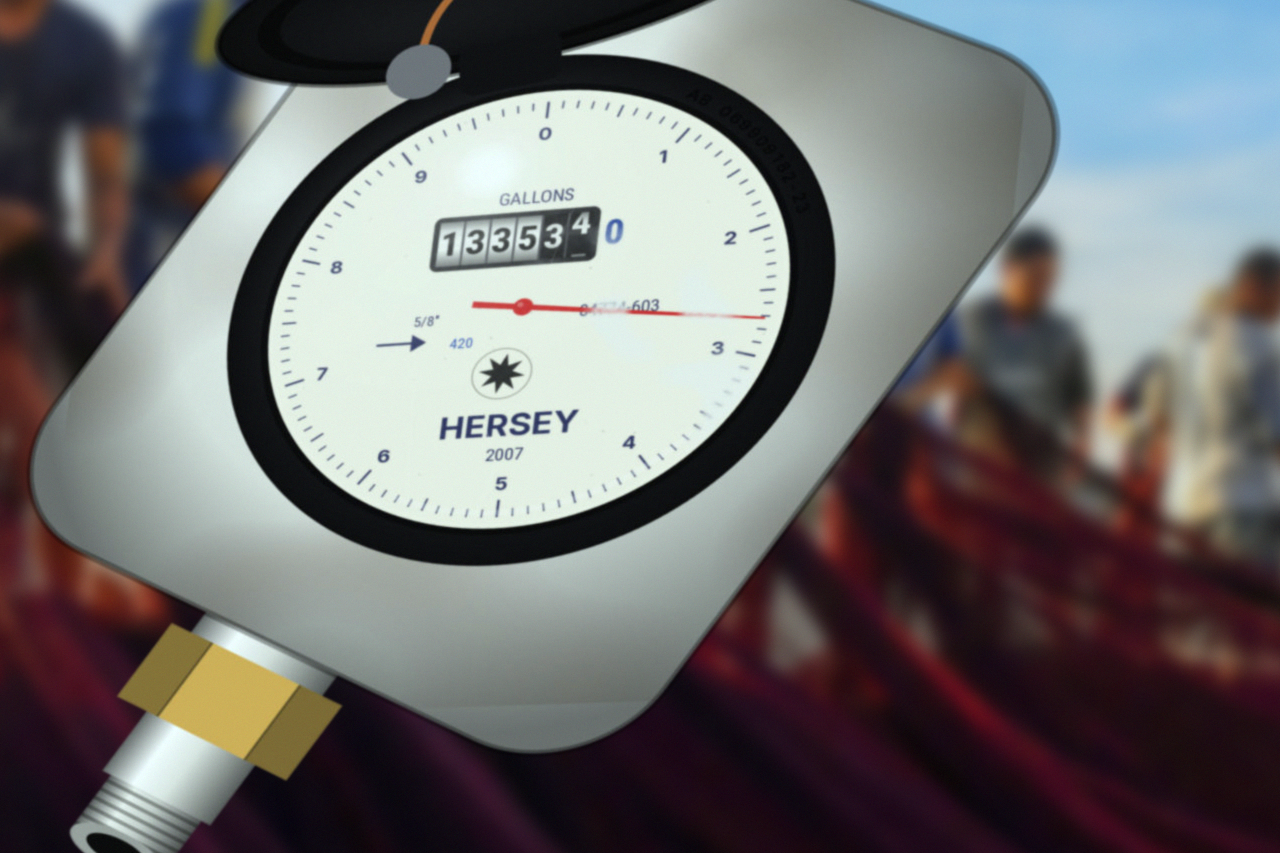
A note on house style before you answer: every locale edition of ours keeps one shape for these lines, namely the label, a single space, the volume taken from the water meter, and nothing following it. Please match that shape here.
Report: 1335342.7 gal
